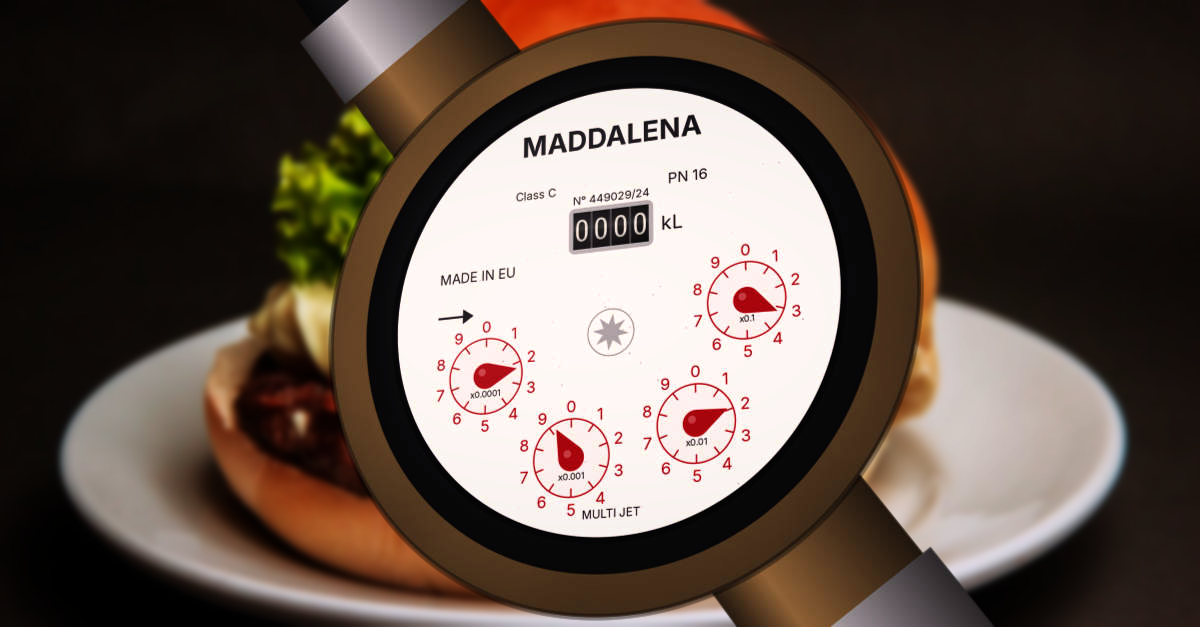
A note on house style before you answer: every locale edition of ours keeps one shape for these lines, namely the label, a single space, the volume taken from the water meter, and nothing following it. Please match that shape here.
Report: 0.3192 kL
